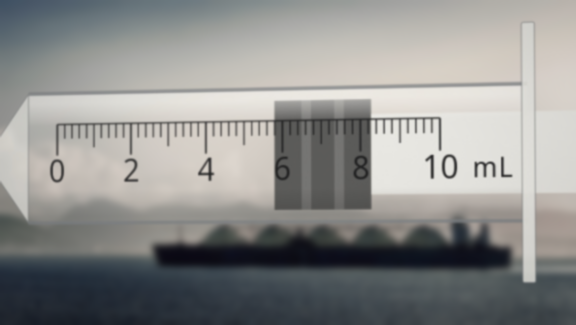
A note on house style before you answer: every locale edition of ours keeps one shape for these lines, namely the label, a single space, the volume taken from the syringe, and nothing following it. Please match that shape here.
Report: 5.8 mL
